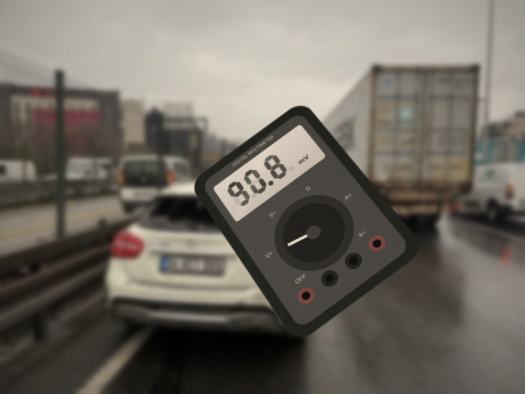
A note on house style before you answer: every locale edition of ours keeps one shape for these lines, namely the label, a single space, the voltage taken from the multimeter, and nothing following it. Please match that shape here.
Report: 90.8 mV
